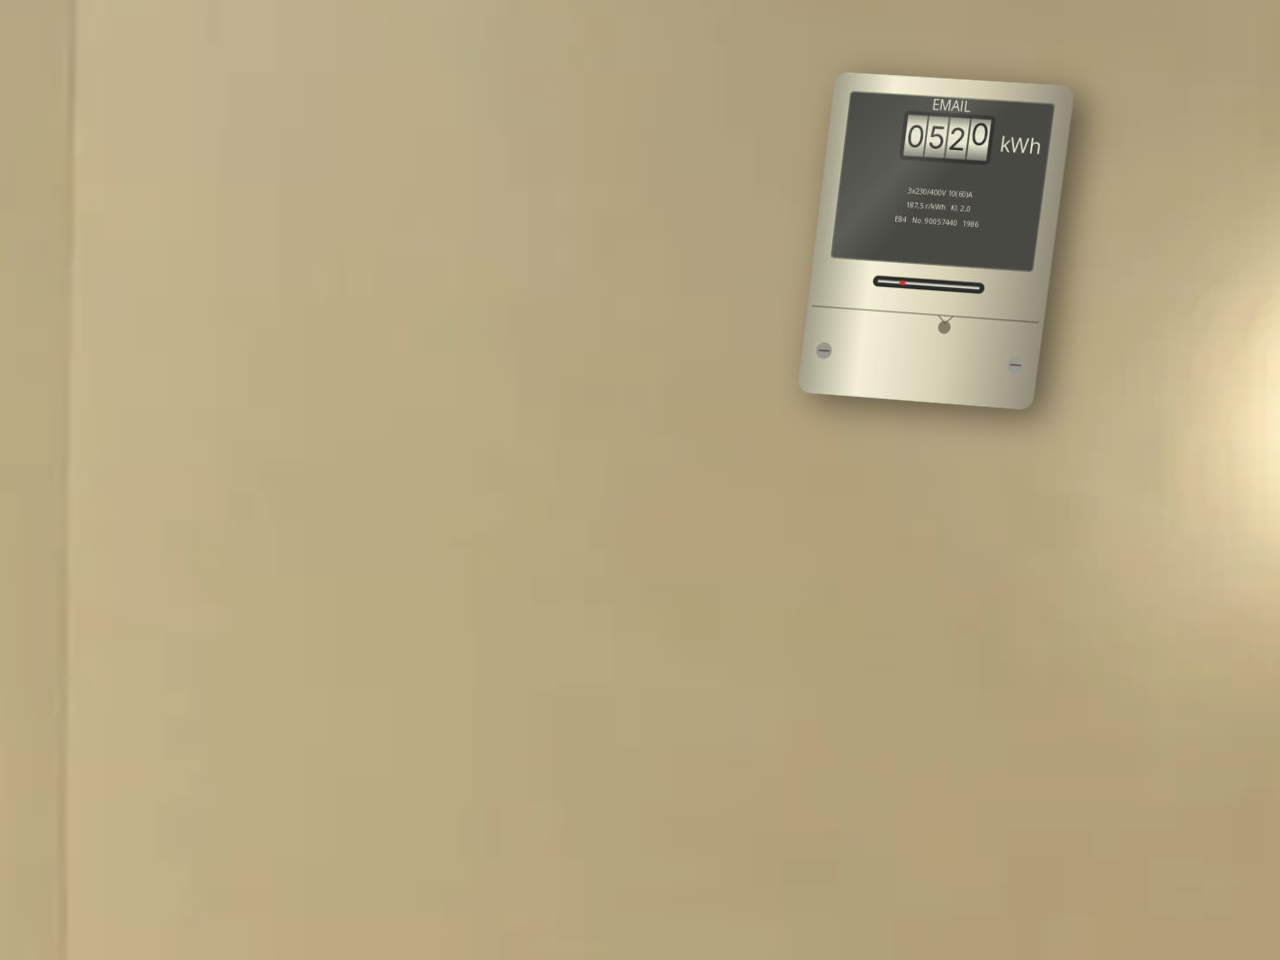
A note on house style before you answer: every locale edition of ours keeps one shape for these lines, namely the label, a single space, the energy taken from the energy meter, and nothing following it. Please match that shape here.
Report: 520 kWh
